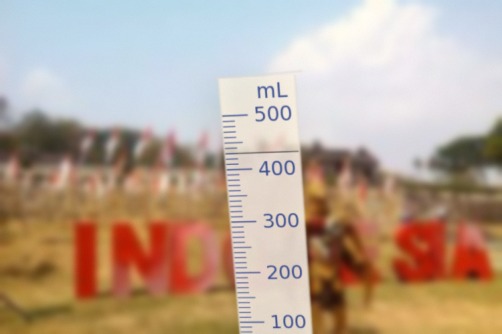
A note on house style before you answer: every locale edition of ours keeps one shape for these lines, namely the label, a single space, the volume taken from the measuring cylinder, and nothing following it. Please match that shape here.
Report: 430 mL
